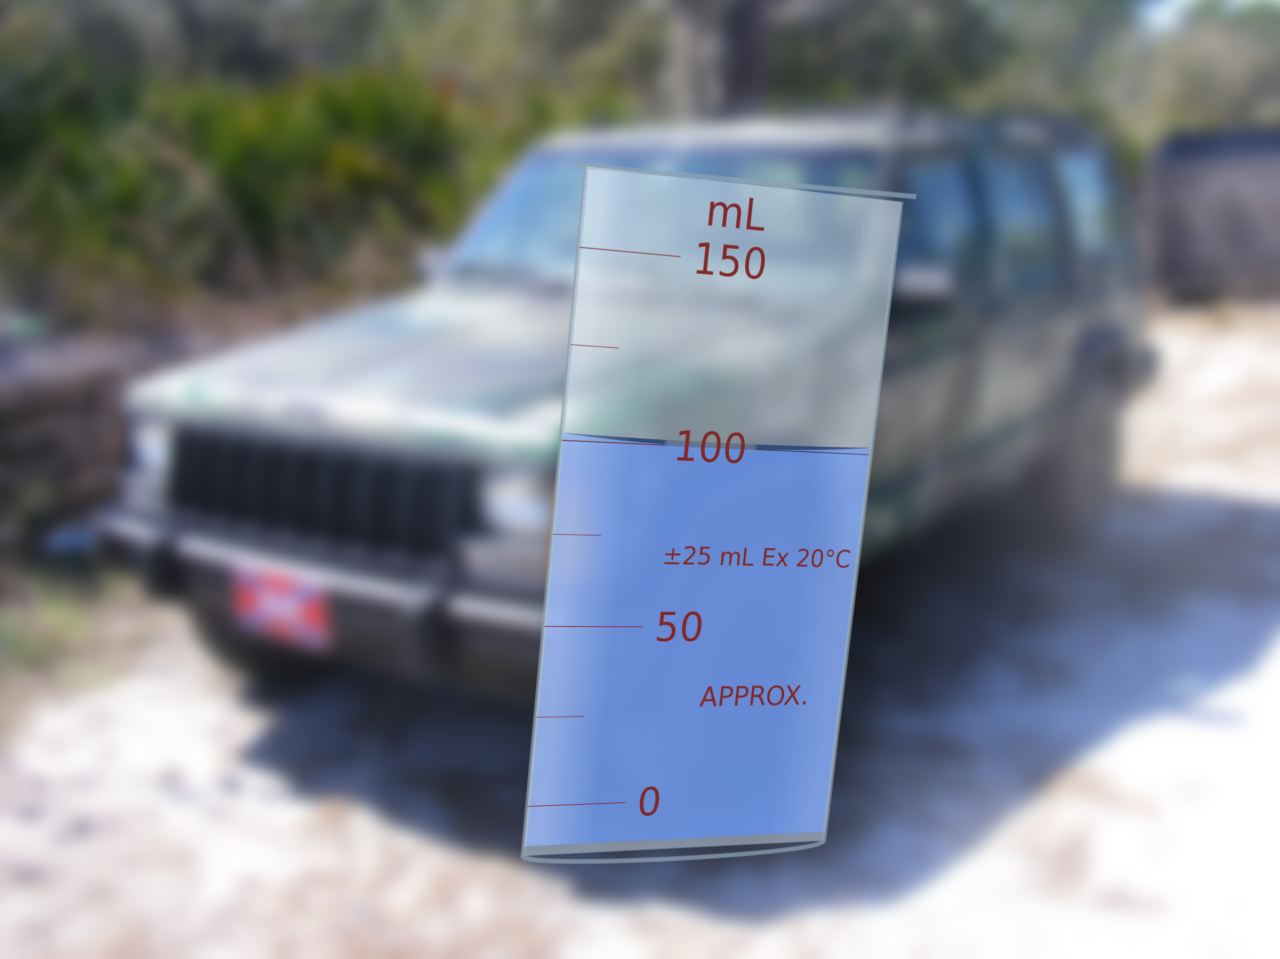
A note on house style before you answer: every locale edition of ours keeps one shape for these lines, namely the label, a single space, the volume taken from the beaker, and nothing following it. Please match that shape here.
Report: 100 mL
